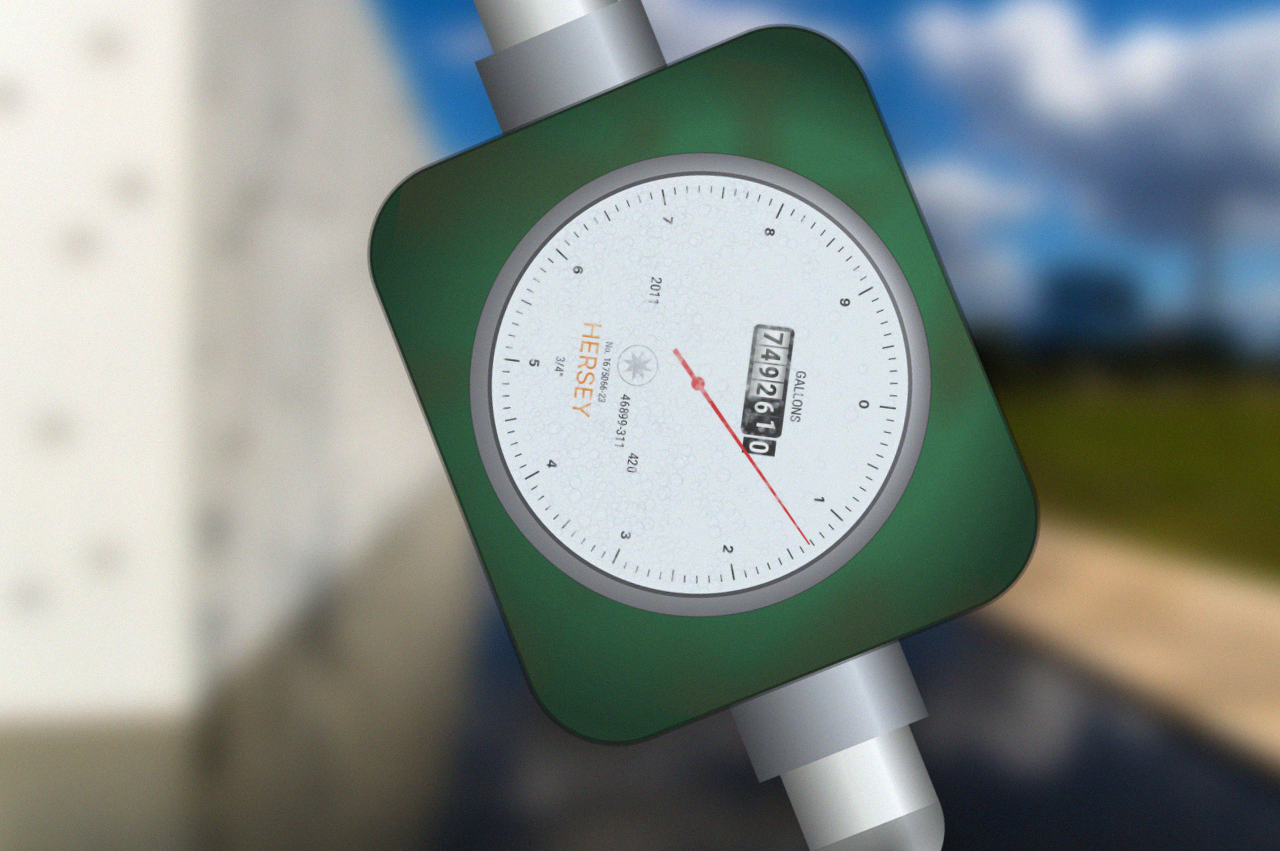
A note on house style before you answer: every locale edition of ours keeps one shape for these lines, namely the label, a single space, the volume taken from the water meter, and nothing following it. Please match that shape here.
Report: 7492611.3 gal
